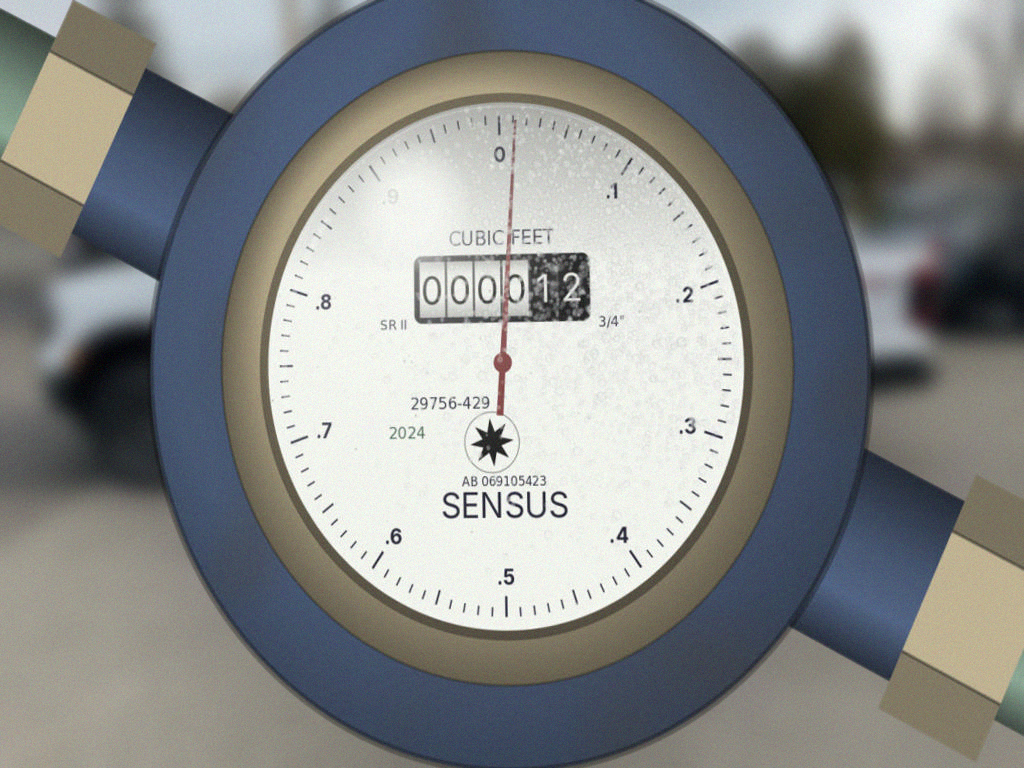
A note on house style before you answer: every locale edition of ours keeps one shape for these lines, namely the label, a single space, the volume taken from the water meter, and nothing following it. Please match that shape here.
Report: 12.01 ft³
